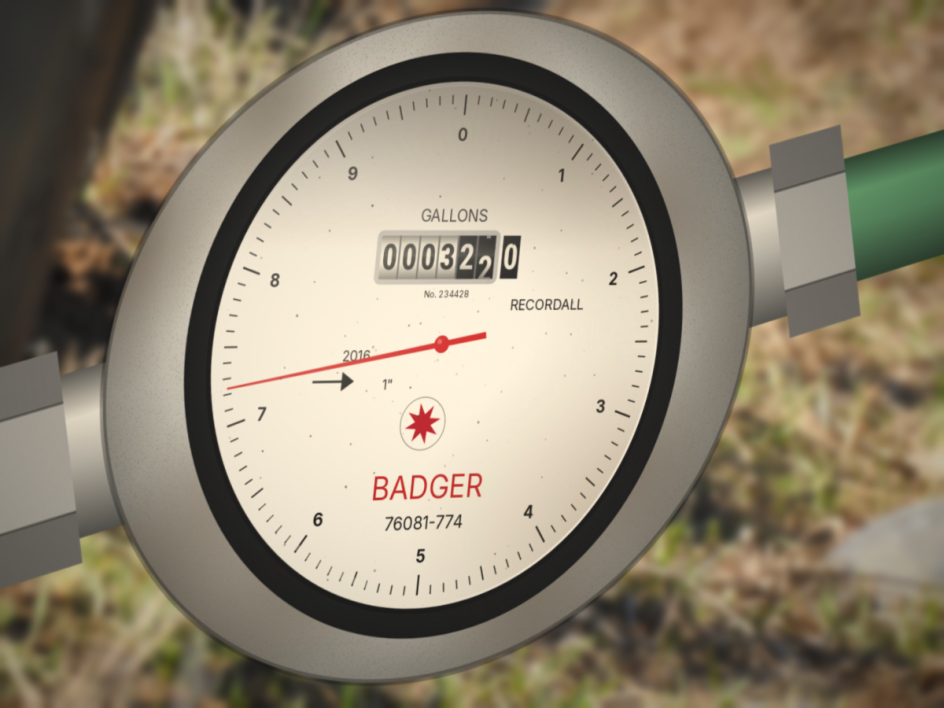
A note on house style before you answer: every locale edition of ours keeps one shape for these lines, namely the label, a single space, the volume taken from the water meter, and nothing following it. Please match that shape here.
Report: 3217.2 gal
